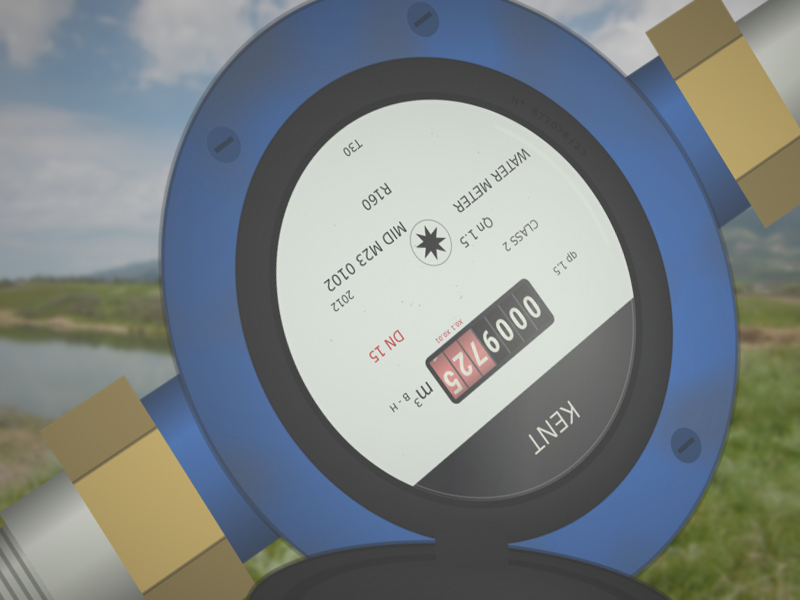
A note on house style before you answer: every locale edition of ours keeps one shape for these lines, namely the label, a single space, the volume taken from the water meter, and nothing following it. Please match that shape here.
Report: 9.725 m³
